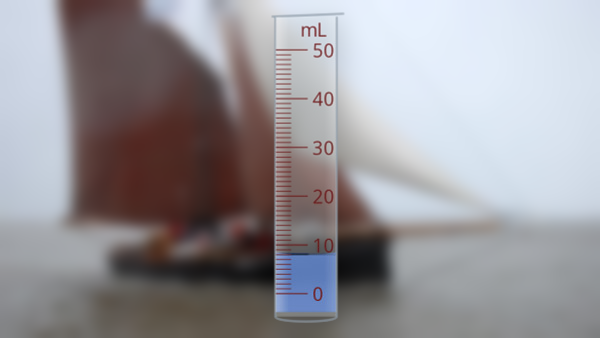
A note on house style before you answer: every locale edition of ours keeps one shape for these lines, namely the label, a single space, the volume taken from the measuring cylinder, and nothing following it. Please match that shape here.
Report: 8 mL
